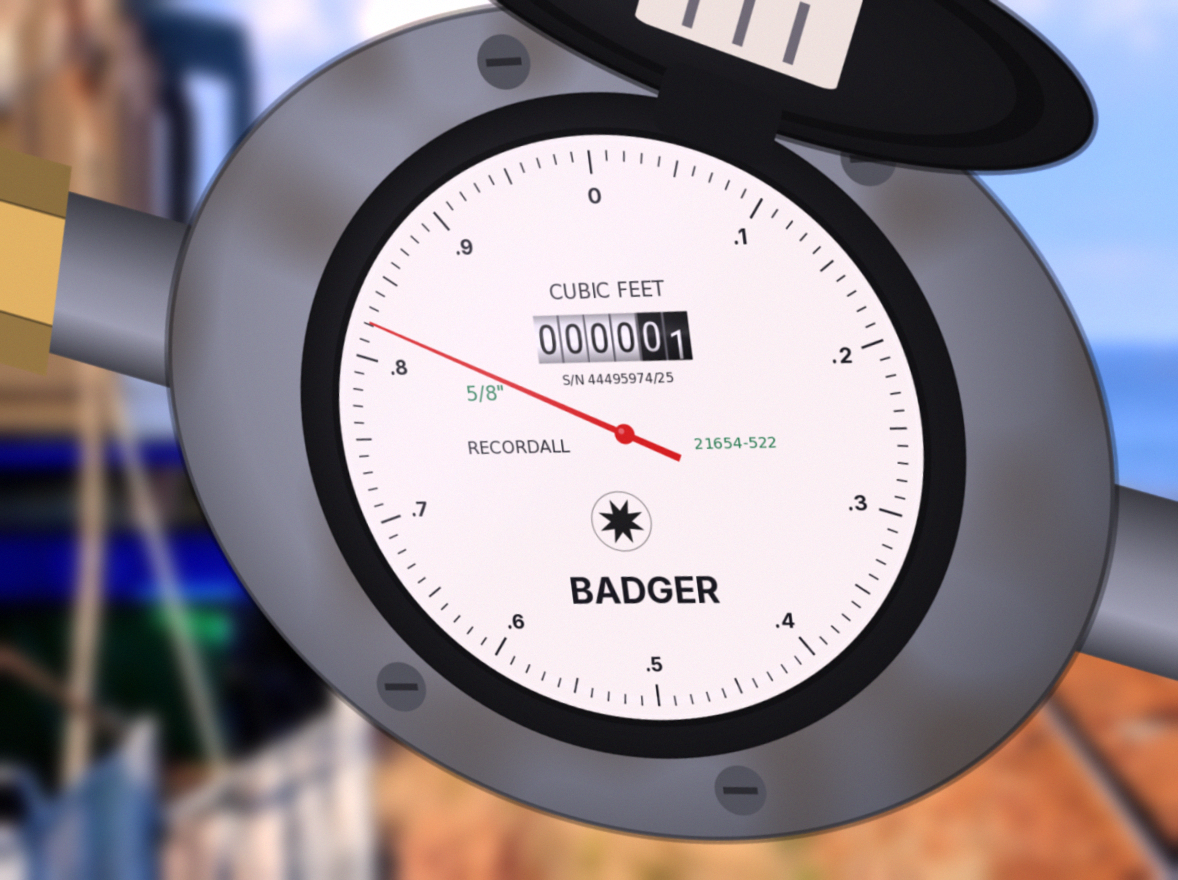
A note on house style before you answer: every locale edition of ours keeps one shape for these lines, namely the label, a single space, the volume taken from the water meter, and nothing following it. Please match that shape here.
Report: 0.82 ft³
